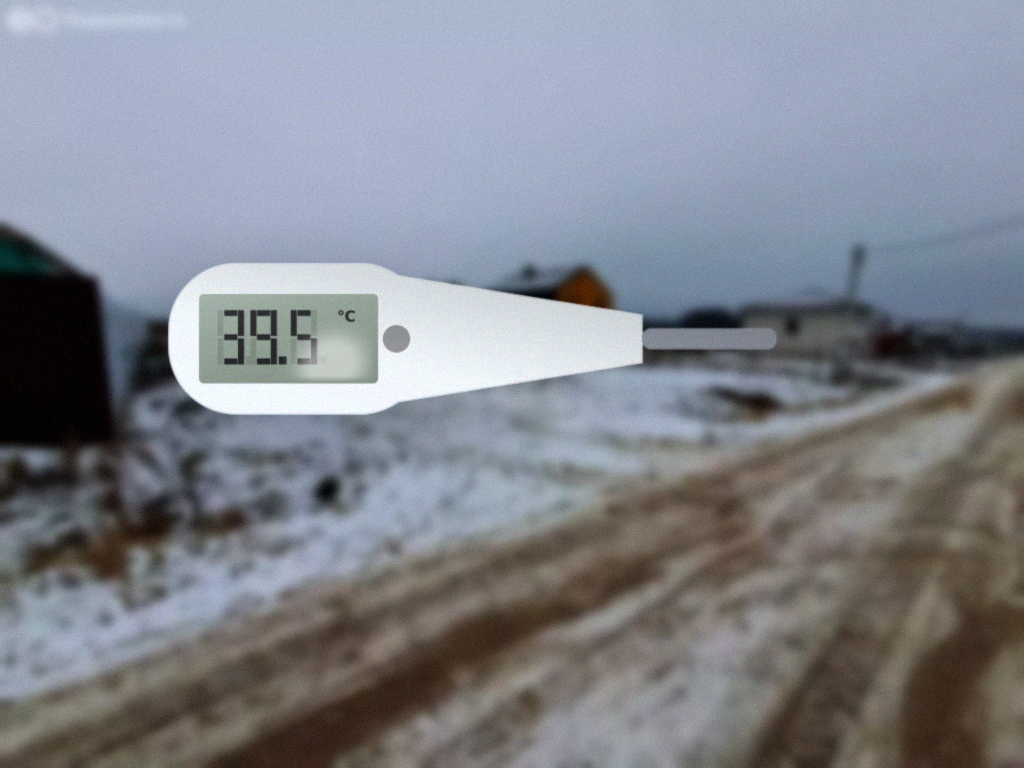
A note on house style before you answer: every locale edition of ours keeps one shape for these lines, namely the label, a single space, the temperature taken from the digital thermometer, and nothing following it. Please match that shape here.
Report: 39.5 °C
